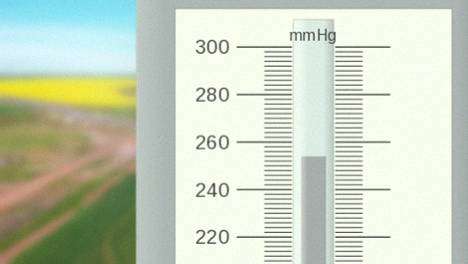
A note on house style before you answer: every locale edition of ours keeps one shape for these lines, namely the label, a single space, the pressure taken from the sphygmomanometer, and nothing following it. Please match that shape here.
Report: 254 mmHg
